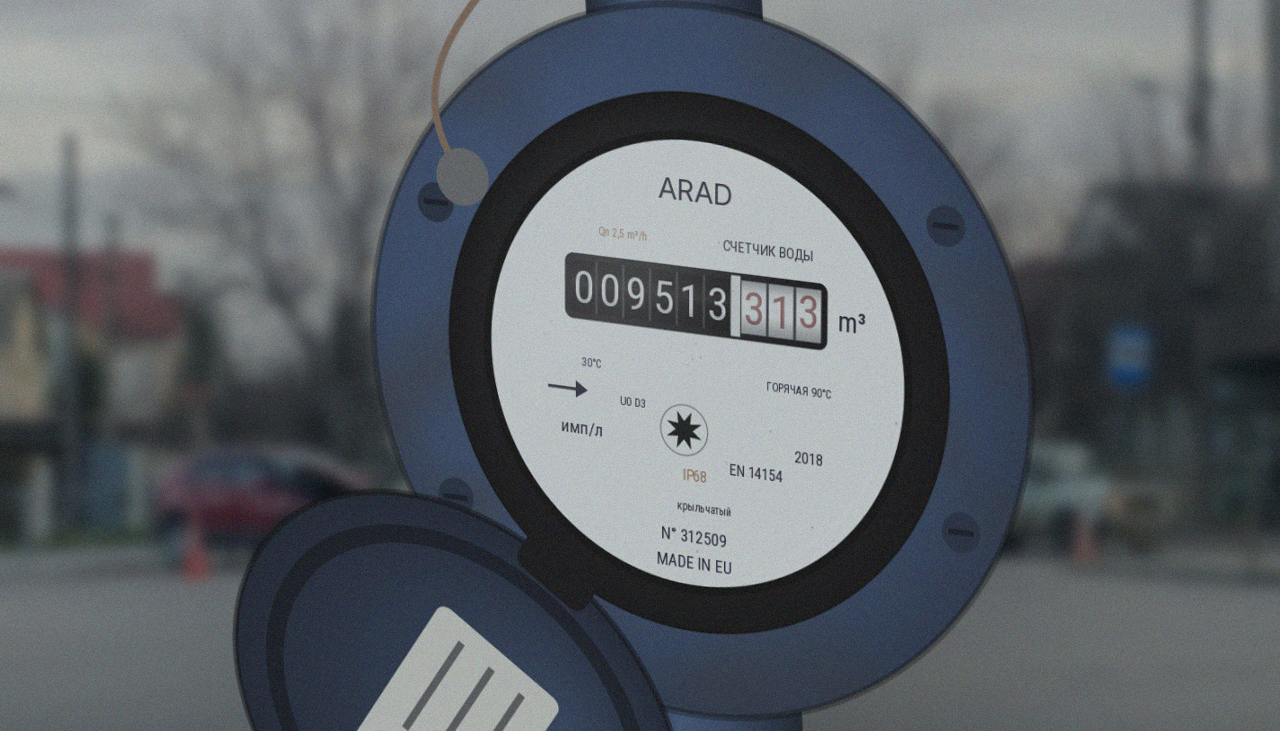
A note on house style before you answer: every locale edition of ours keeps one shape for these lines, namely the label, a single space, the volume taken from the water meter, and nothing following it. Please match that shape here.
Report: 9513.313 m³
